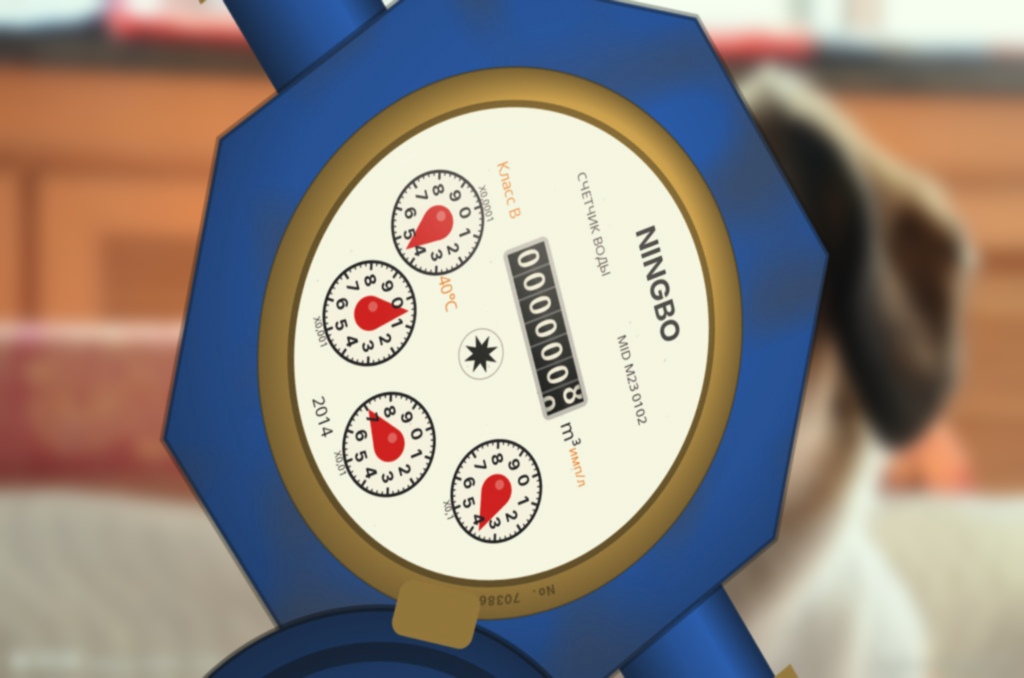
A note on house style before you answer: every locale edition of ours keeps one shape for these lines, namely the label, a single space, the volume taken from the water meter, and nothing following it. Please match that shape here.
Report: 8.3704 m³
